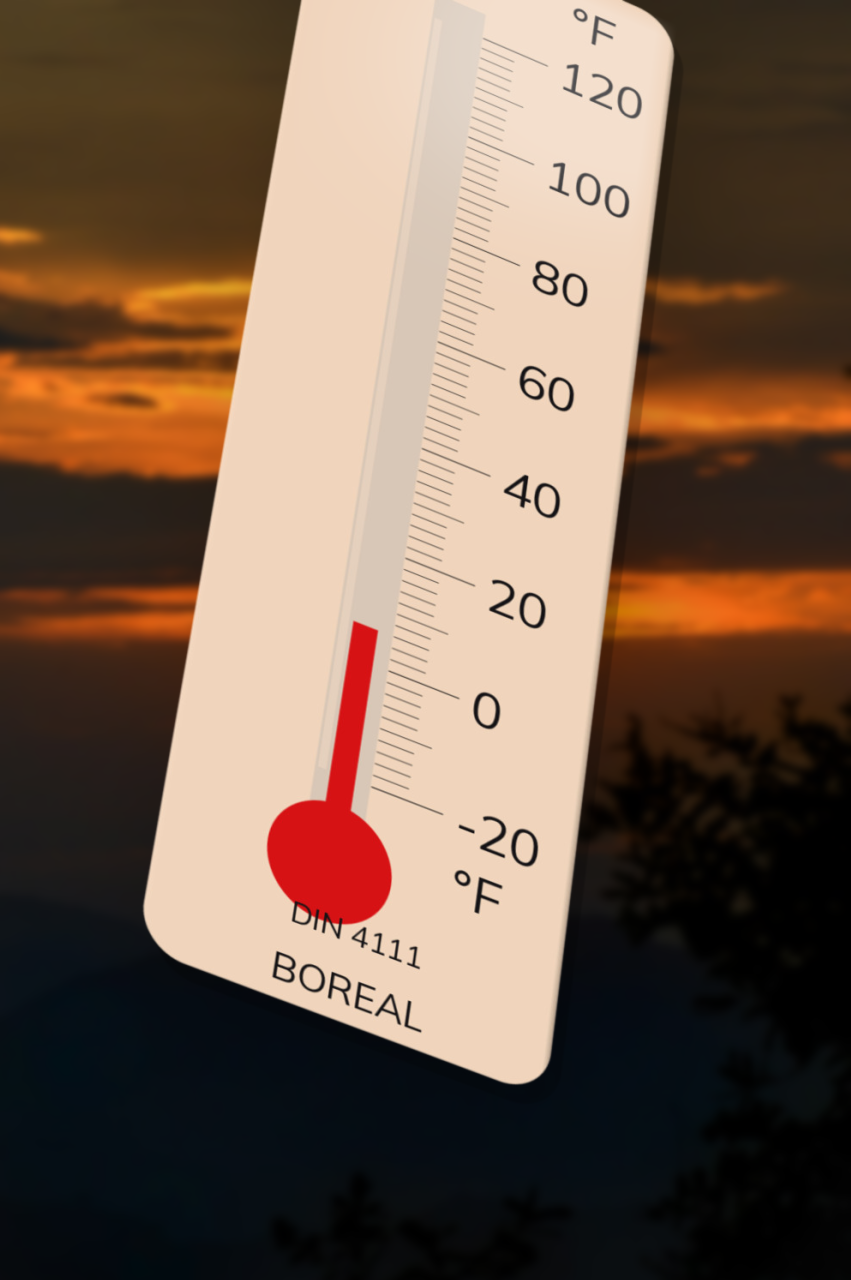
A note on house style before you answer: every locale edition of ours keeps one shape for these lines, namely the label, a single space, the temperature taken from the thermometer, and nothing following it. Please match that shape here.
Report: 6 °F
